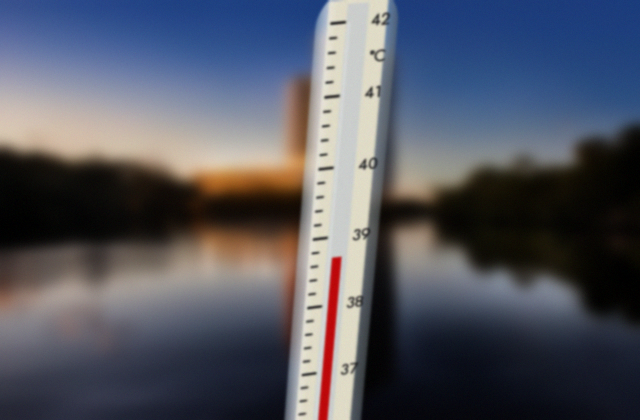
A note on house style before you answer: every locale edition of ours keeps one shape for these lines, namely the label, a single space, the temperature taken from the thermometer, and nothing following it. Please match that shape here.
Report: 38.7 °C
